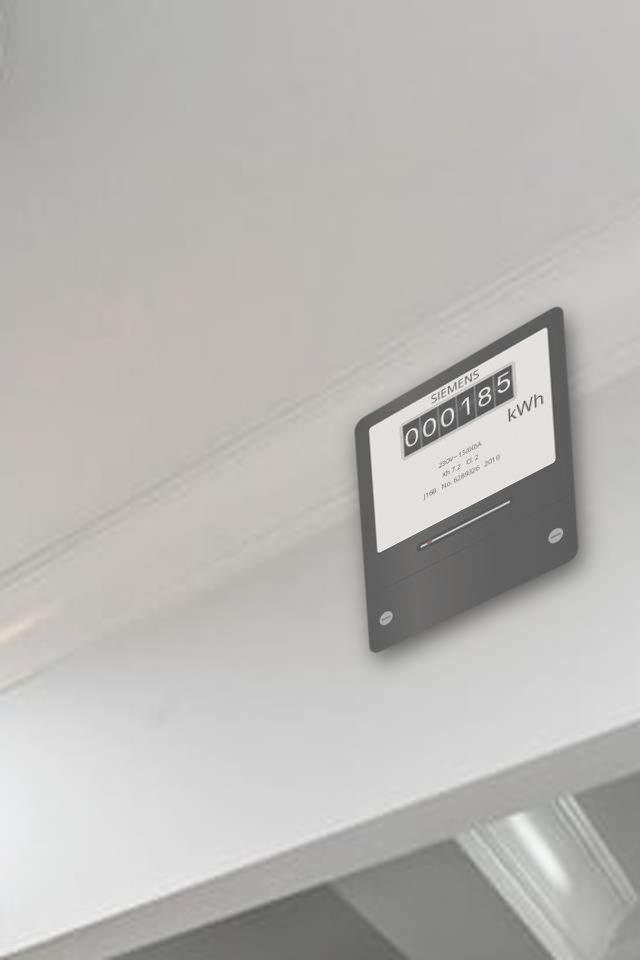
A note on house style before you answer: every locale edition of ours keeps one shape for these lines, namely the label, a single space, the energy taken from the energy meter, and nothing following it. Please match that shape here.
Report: 185 kWh
